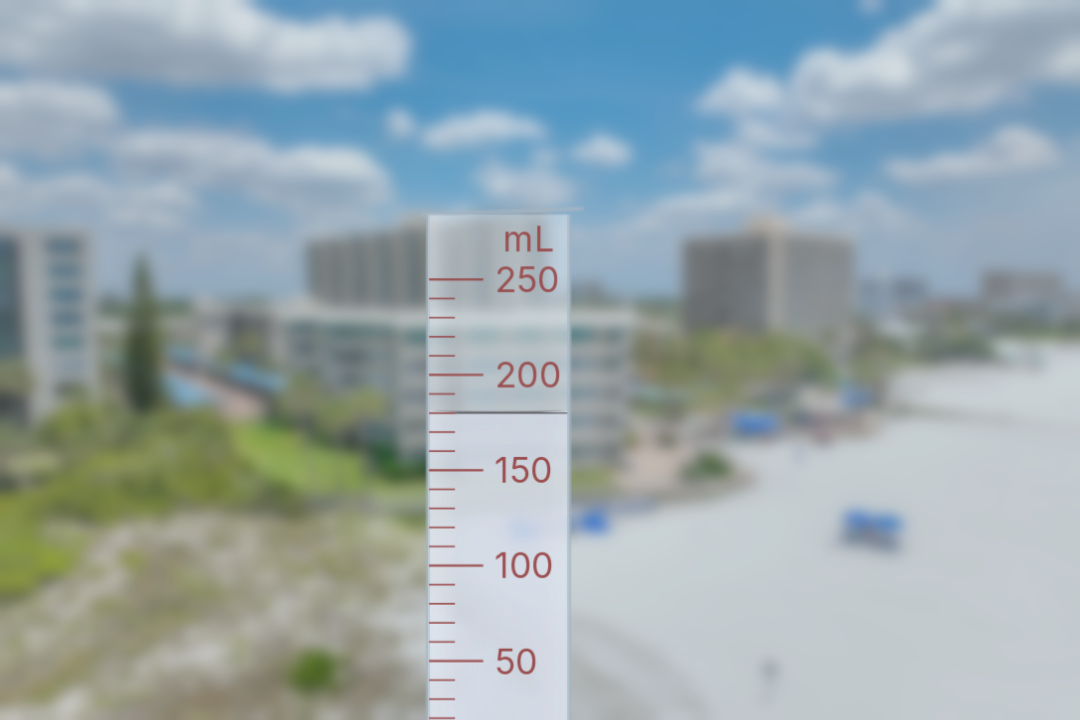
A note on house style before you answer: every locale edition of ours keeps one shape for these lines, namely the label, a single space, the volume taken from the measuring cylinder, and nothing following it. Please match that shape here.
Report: 180 mL
